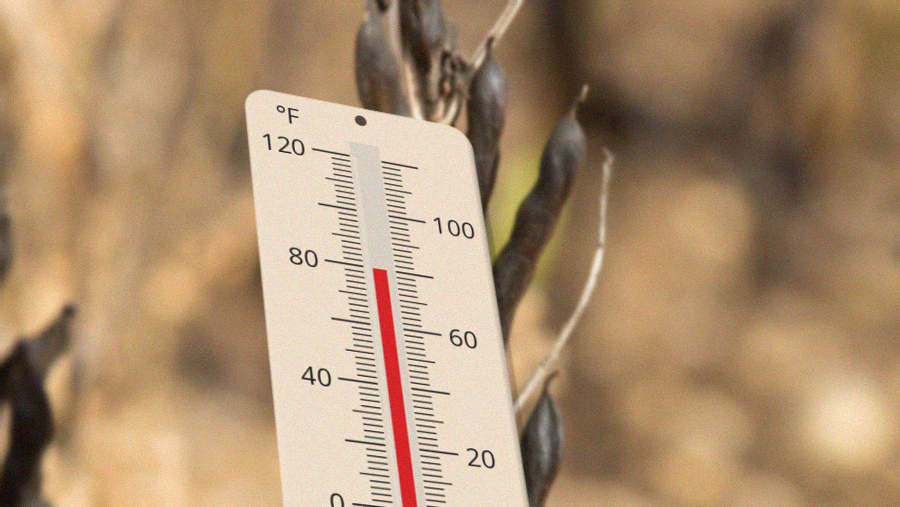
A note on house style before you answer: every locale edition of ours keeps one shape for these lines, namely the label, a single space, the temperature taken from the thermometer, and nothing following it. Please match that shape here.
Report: 80 °F
